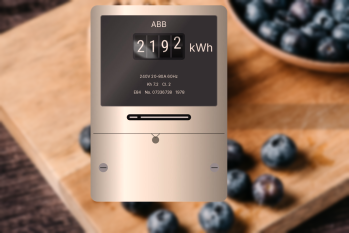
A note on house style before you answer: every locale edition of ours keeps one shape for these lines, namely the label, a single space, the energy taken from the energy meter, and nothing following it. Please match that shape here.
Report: 2192 kWh
